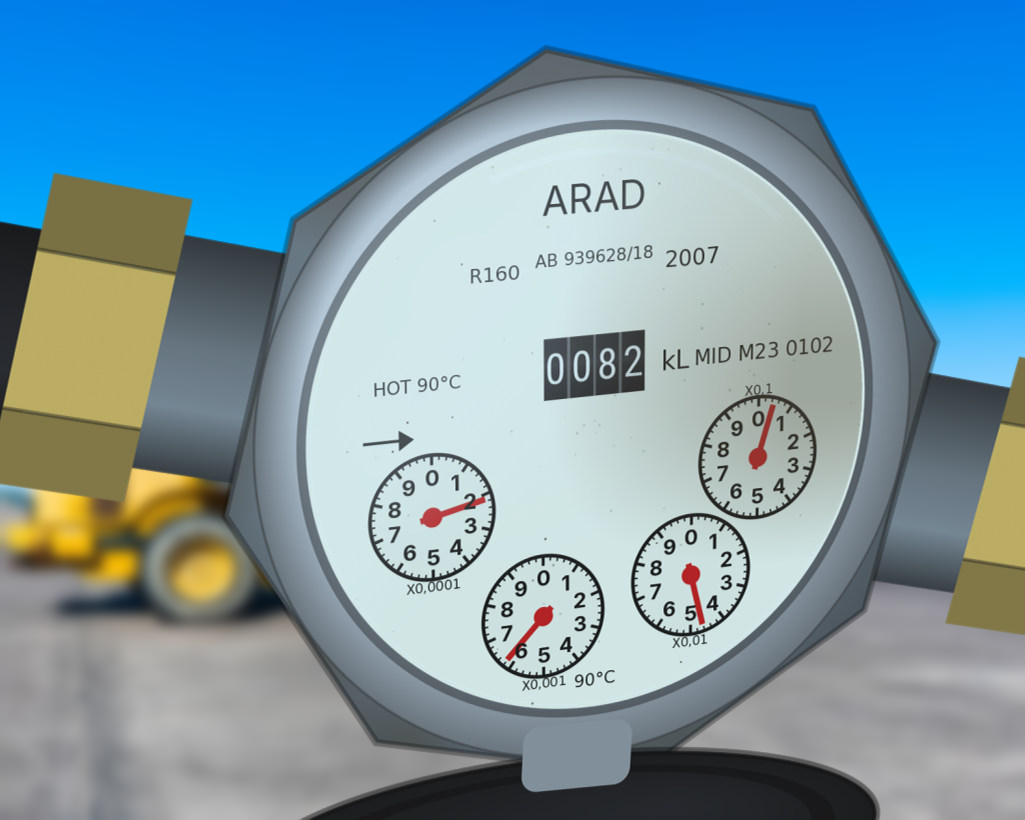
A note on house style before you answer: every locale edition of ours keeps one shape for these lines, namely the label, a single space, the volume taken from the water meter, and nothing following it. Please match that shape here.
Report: 82.0462 kL
